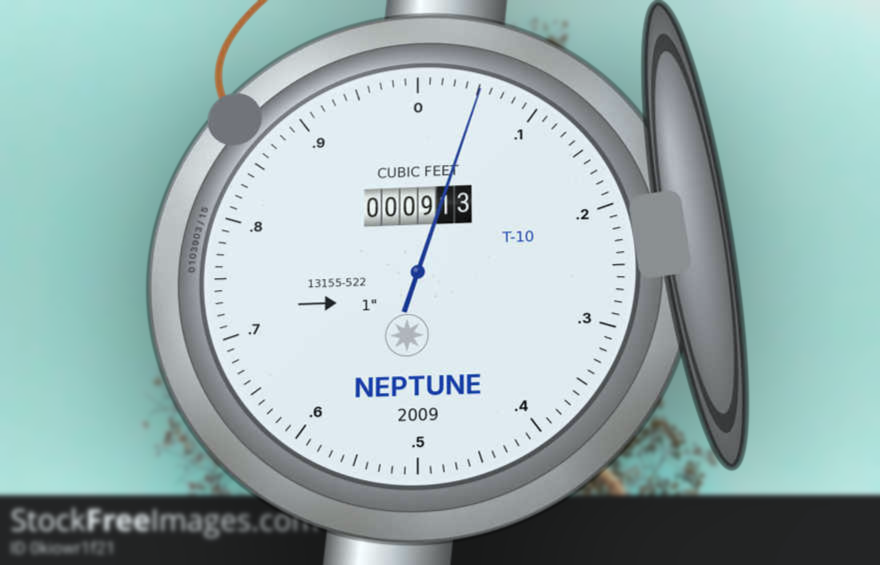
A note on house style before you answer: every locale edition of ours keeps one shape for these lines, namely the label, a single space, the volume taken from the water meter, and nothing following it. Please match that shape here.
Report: 913.05 ft³
